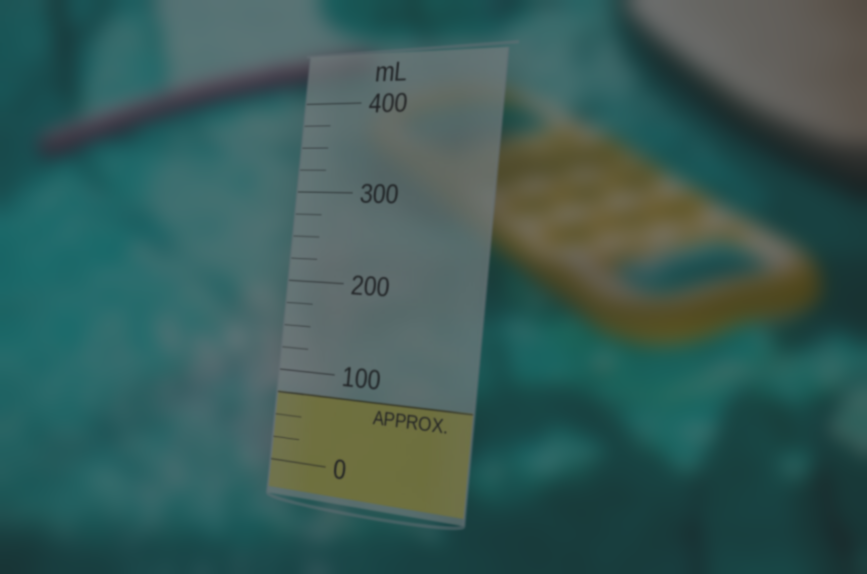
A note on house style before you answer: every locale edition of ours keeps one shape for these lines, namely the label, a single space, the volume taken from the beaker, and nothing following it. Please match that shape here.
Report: 75 mL
